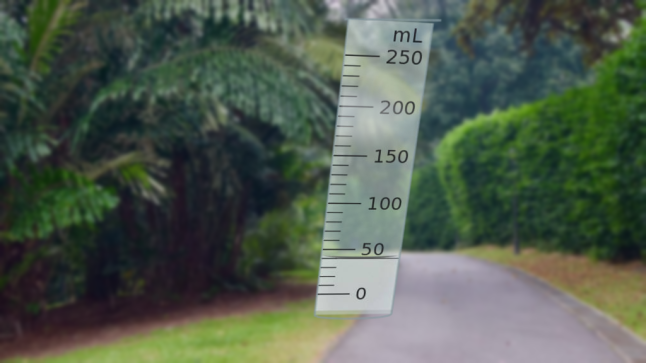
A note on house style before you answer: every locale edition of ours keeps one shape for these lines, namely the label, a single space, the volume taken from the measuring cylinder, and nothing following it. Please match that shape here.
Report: 40 mL
